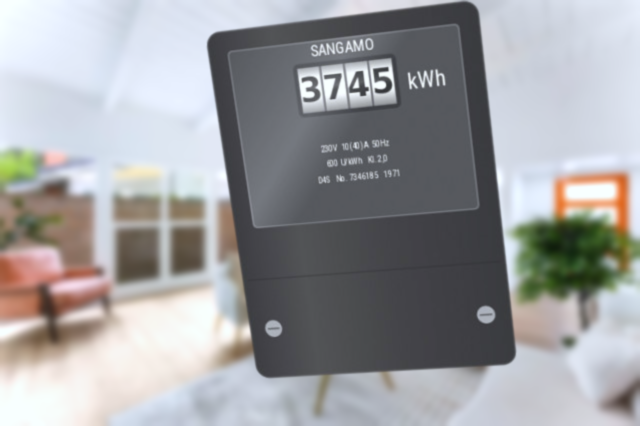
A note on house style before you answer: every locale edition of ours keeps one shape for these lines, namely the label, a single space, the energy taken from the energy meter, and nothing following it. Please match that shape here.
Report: 3745 kWh
